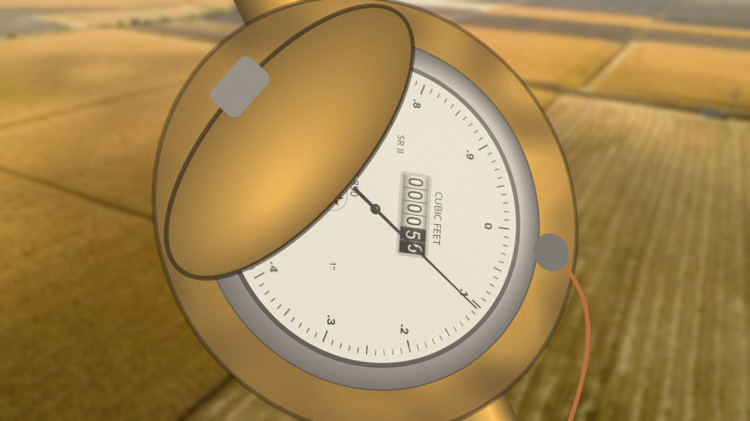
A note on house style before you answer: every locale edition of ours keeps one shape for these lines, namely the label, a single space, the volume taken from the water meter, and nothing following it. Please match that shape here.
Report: 56.10 ft³
